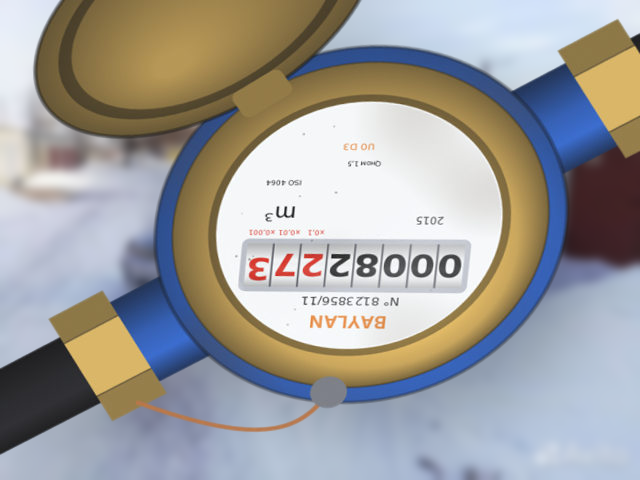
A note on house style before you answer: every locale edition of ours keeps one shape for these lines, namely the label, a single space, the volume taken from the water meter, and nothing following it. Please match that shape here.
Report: 82.273 m³
